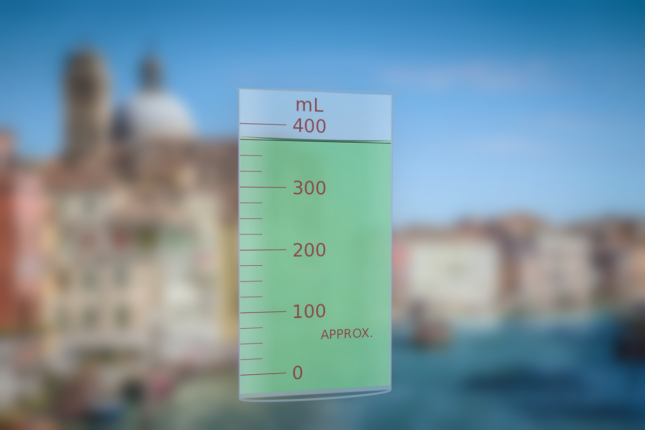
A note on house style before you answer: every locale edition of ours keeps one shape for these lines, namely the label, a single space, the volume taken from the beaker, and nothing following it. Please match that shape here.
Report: 375 mL
